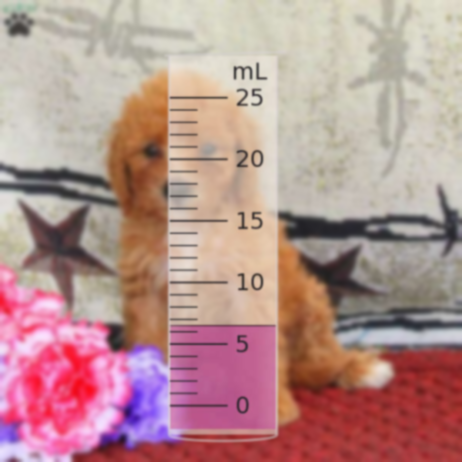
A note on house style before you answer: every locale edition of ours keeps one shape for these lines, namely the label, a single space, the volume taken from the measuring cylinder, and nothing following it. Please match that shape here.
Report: 6.5 mL
